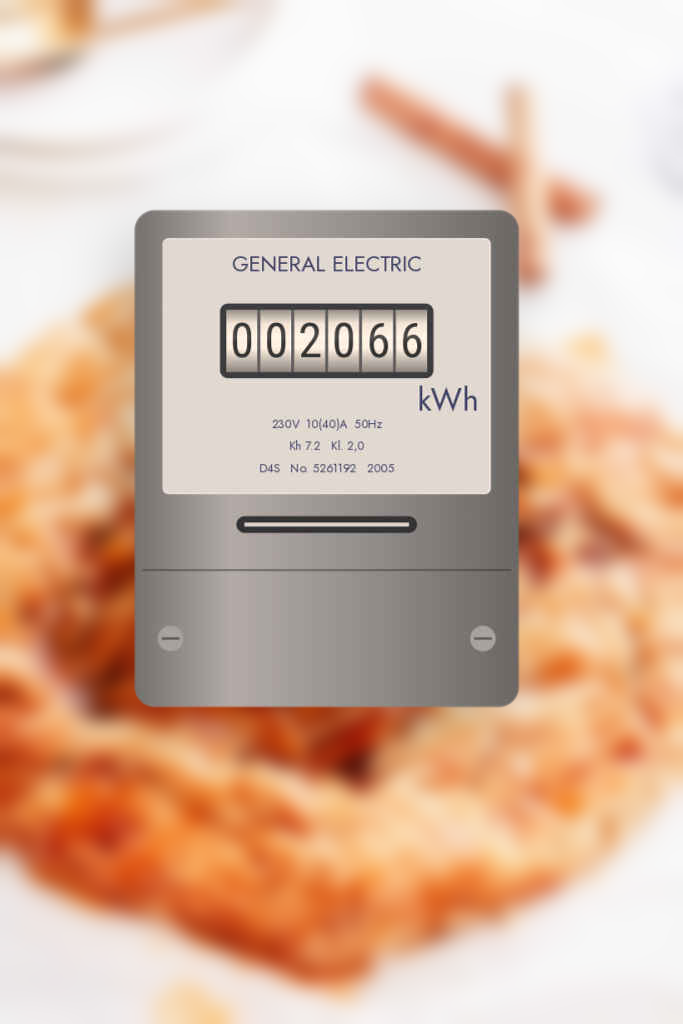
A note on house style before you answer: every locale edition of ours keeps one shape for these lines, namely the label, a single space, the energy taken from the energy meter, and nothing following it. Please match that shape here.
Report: 2066 kWh
